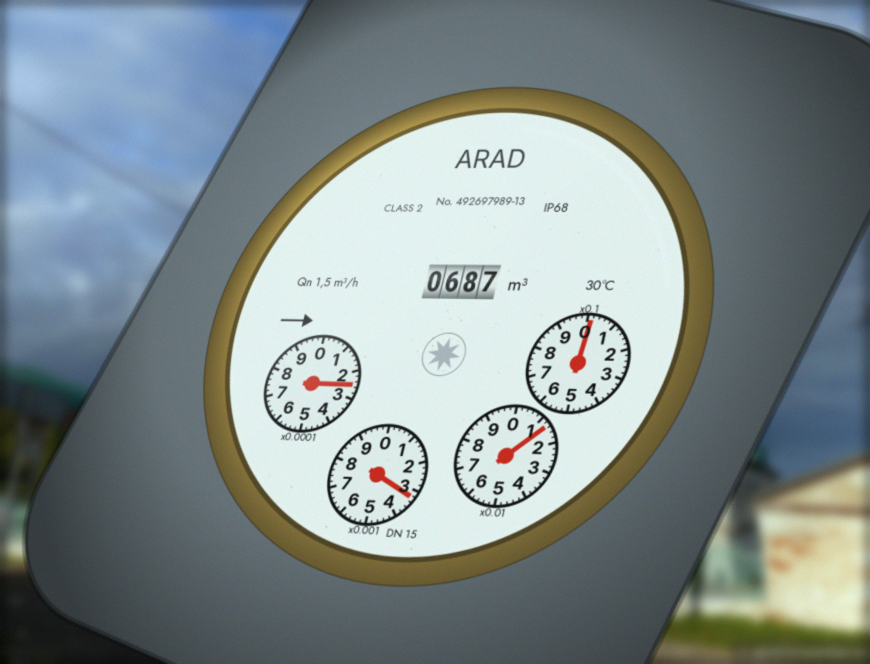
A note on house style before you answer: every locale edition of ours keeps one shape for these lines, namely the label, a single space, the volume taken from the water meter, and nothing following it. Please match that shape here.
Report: 687.0132 m³
